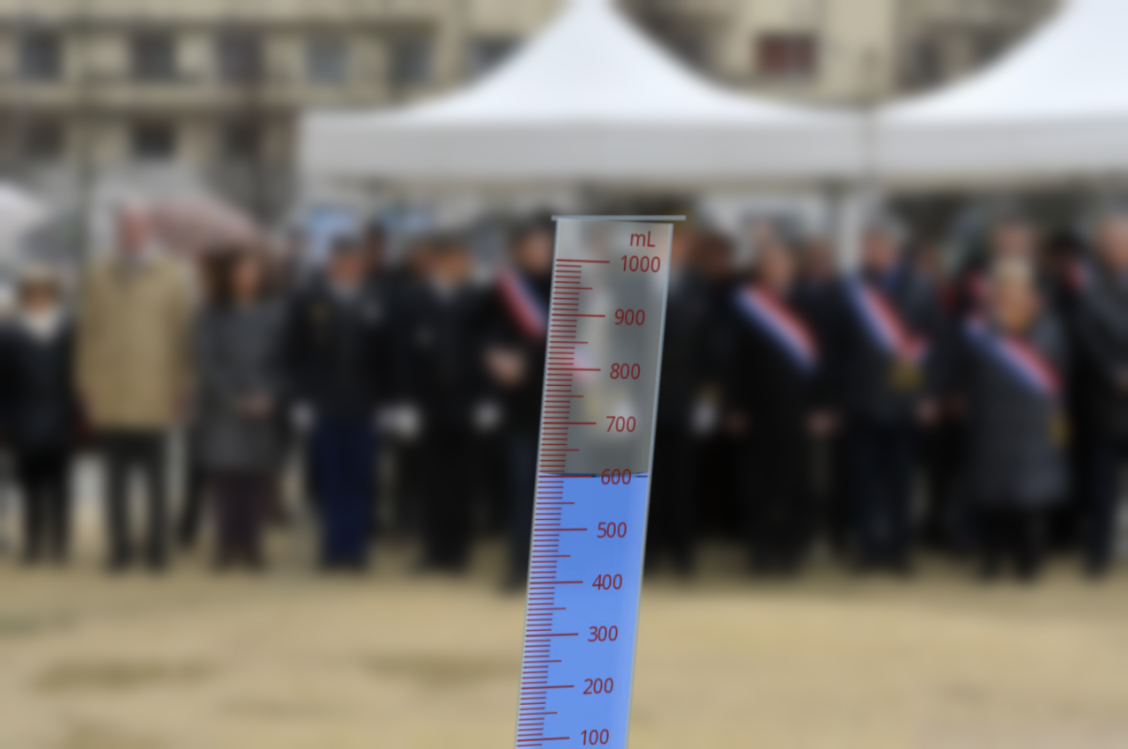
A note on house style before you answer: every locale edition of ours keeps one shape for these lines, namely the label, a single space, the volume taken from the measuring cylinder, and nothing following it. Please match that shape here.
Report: 600 mL
